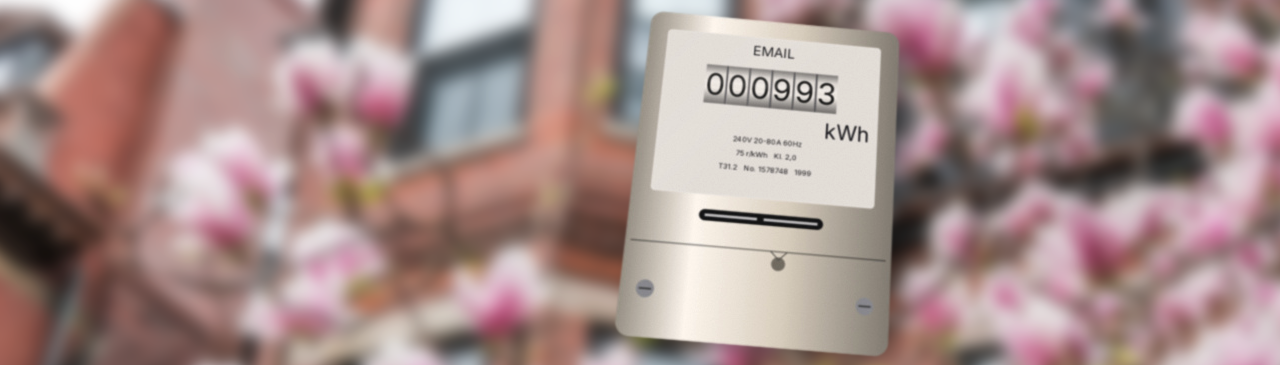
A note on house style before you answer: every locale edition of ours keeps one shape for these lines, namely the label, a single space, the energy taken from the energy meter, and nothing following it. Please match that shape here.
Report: 993 kWh
